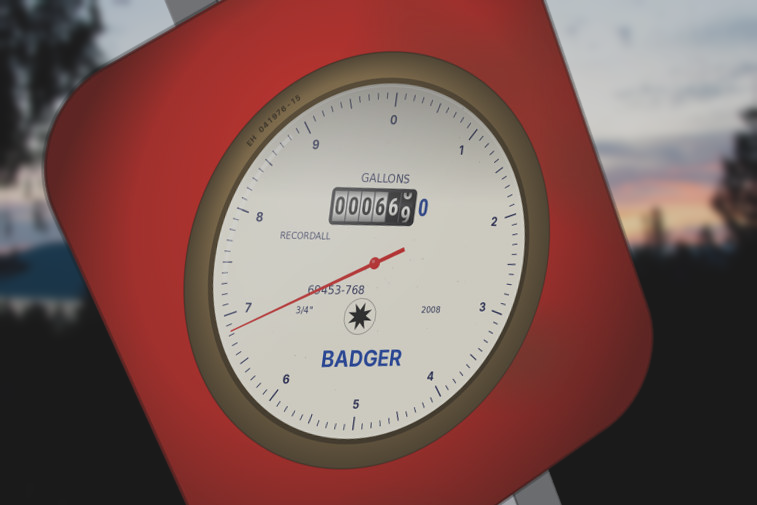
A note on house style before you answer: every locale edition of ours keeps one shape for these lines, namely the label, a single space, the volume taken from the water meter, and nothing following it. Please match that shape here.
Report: 6686.8 gal
